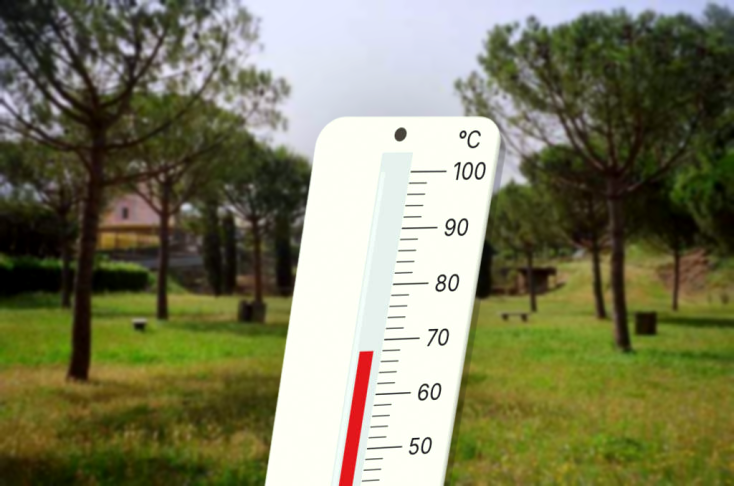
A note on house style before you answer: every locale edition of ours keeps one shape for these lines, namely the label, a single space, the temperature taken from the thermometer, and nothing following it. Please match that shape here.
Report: 68 °C
